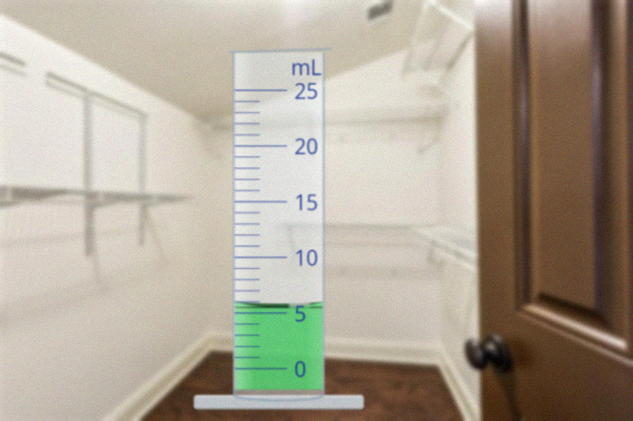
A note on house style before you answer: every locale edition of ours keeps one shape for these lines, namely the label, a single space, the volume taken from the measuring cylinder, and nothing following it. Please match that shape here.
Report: 5.5 mL
